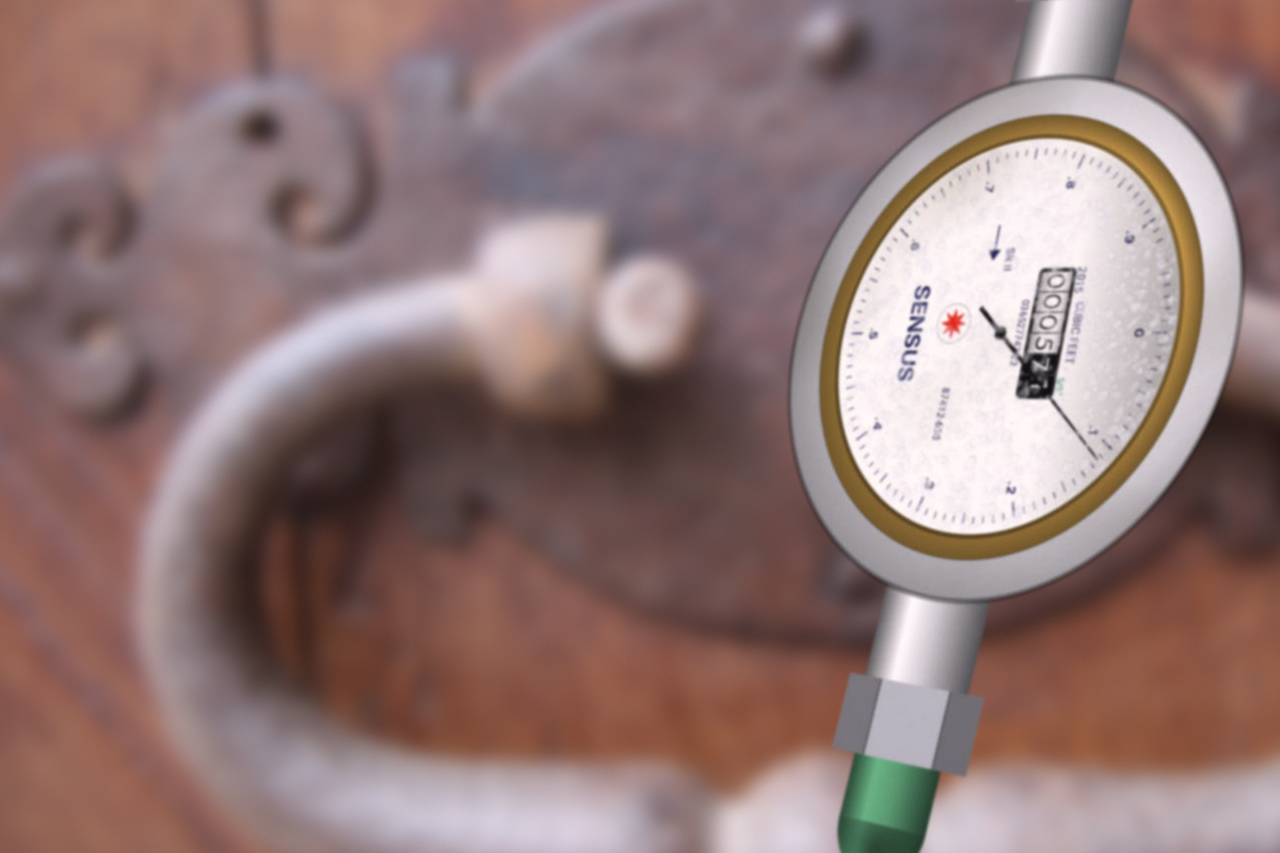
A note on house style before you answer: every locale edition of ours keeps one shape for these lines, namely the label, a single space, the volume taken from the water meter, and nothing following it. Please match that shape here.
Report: 571.11 ft³
